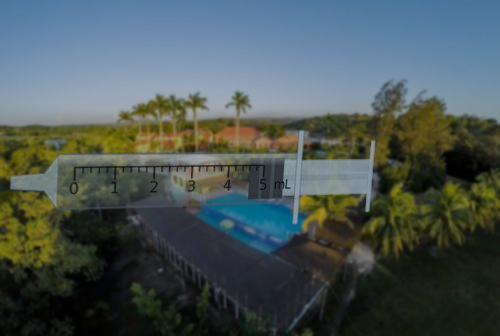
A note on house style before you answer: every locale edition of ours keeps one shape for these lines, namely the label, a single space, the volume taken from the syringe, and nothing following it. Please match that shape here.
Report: 4.6 mL
